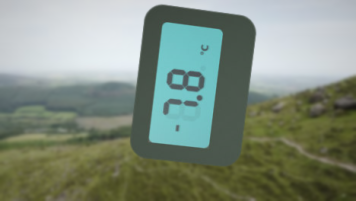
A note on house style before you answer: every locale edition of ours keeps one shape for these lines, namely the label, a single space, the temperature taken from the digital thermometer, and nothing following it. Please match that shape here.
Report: -7.8 °C
